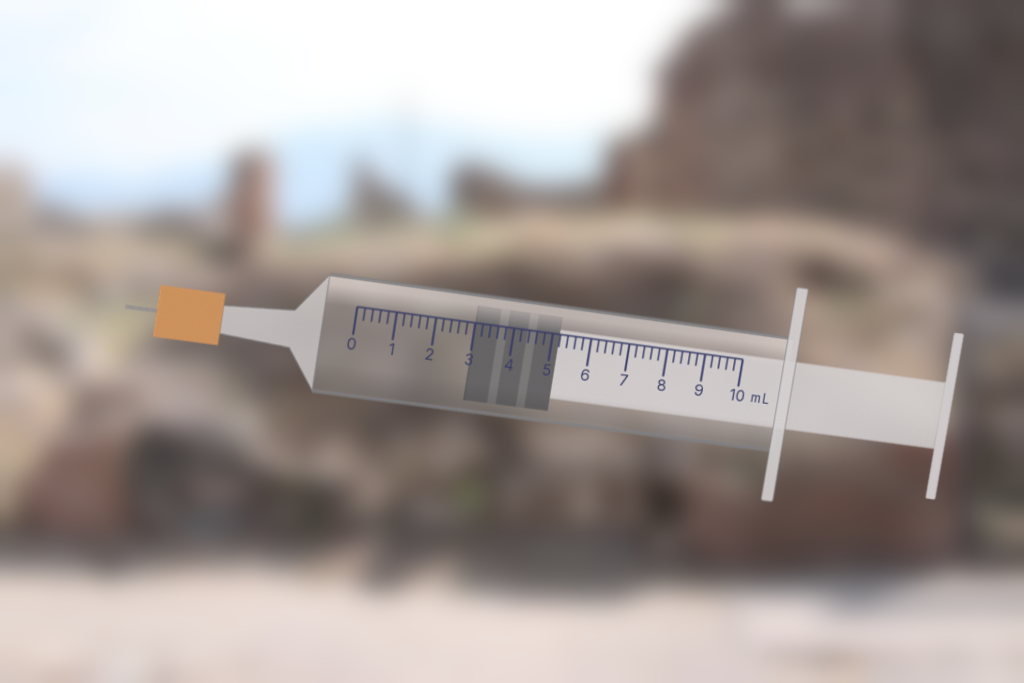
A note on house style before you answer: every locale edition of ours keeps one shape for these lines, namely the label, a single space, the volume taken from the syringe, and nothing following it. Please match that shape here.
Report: 3 mL
